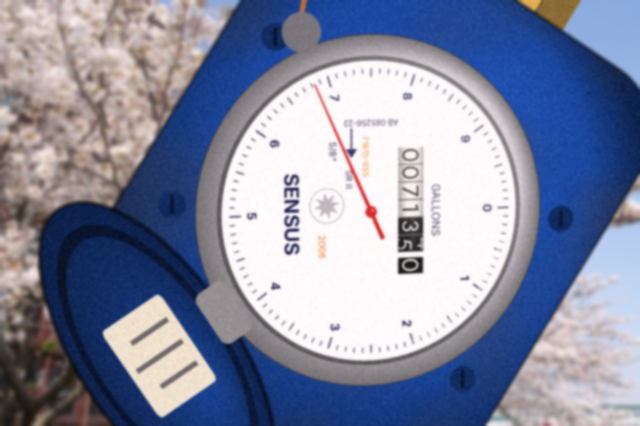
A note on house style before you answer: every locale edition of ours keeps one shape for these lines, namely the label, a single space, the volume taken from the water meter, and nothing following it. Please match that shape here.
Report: 71346.8 gal
